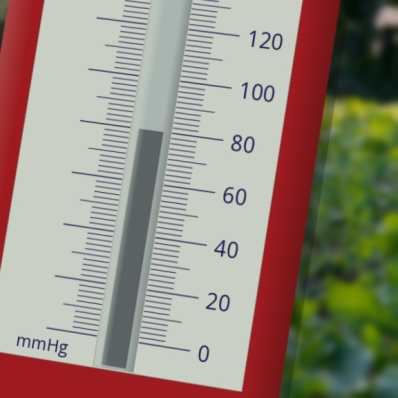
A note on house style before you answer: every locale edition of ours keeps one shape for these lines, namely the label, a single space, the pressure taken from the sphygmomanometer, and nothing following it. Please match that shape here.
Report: 80 mmHg
